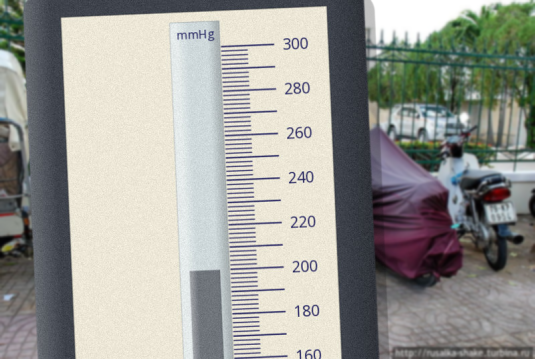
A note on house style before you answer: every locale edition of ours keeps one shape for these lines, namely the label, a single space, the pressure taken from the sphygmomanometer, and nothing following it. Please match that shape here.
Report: 200 mmHg
